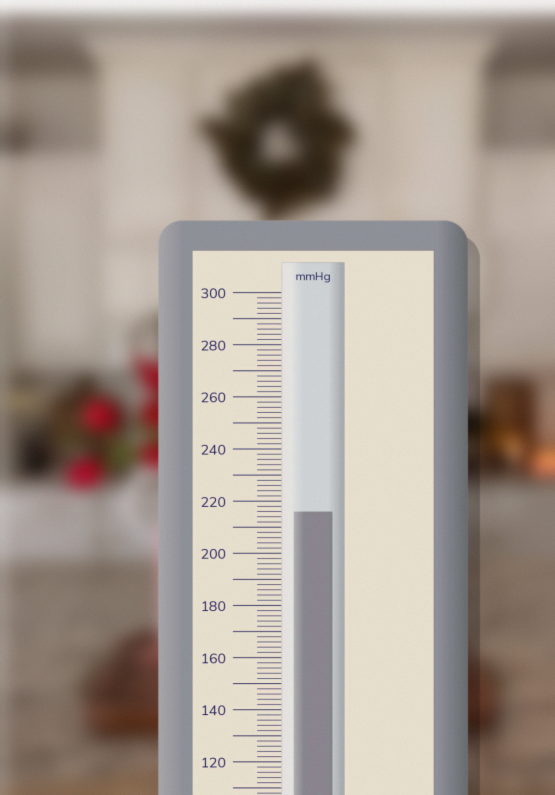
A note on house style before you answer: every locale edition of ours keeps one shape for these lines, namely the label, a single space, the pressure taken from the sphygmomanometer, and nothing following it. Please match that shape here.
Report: 216 mmHg
